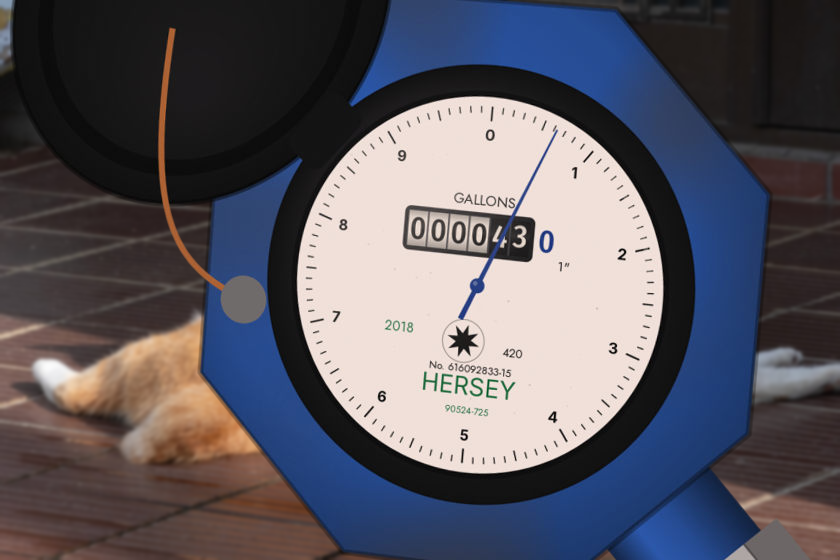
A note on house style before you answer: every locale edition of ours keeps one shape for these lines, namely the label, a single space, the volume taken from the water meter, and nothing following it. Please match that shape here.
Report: 430.6 gal
